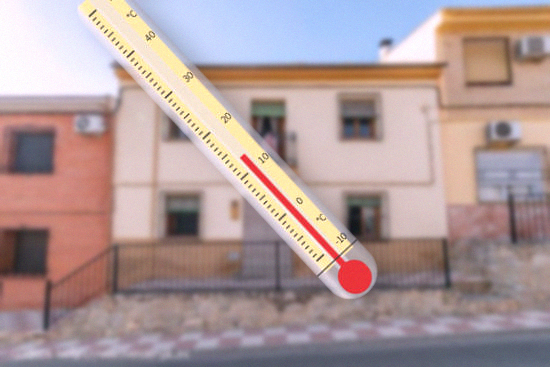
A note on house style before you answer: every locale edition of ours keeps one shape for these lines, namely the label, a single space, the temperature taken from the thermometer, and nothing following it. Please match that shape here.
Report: 13 °C
